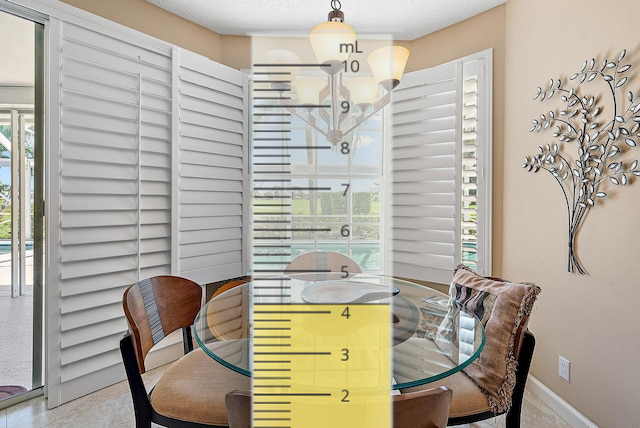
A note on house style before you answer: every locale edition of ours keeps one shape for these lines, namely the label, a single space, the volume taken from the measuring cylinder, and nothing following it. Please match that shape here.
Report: 4.2 mL
